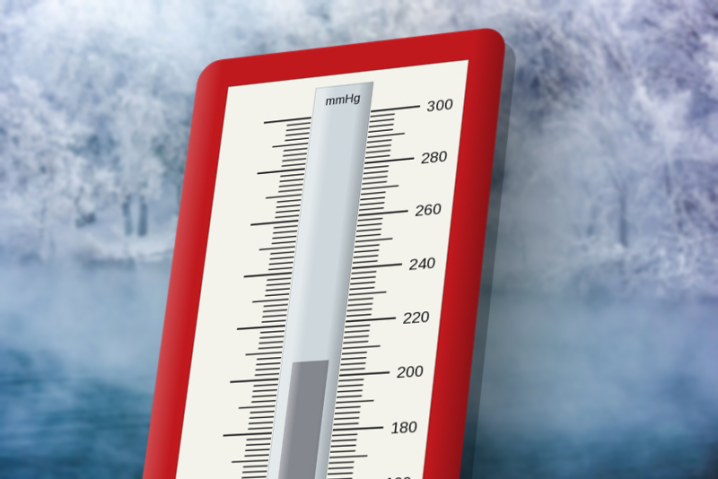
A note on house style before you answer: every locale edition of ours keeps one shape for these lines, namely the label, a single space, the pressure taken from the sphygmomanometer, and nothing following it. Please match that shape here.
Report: 206 mmHg
